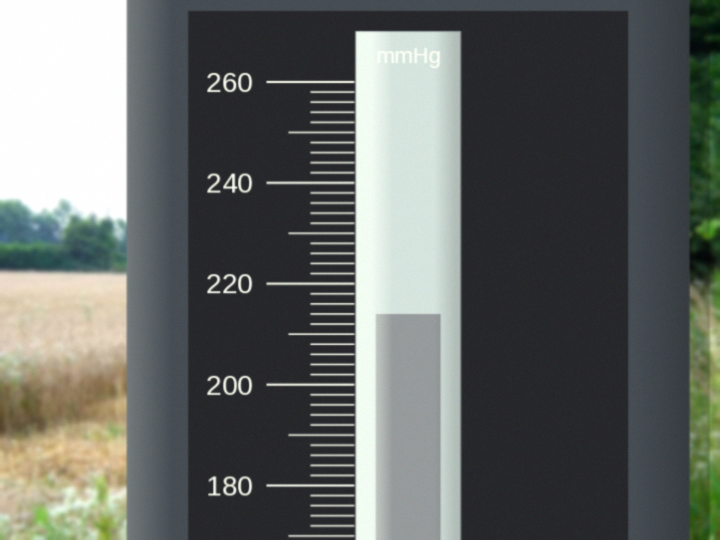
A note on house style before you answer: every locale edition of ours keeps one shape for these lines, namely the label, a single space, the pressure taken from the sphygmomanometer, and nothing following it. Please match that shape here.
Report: 214 mmHg
